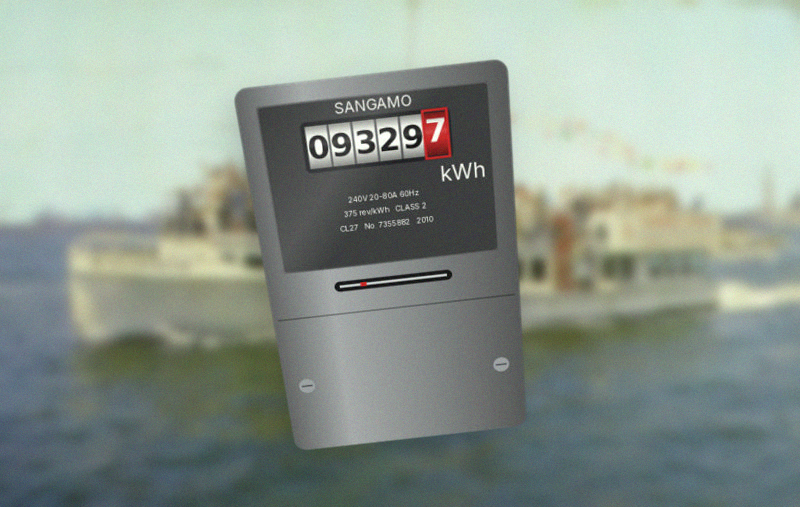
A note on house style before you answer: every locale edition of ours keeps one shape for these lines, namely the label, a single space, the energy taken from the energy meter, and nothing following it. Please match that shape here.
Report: 9329.7 kWh
